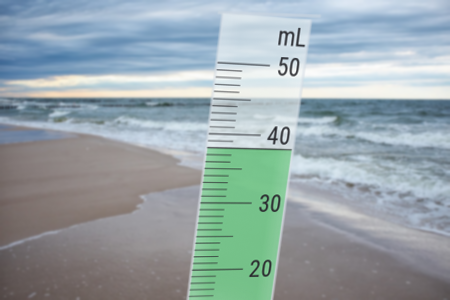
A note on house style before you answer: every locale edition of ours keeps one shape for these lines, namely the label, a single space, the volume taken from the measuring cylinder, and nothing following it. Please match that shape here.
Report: 38 mL
